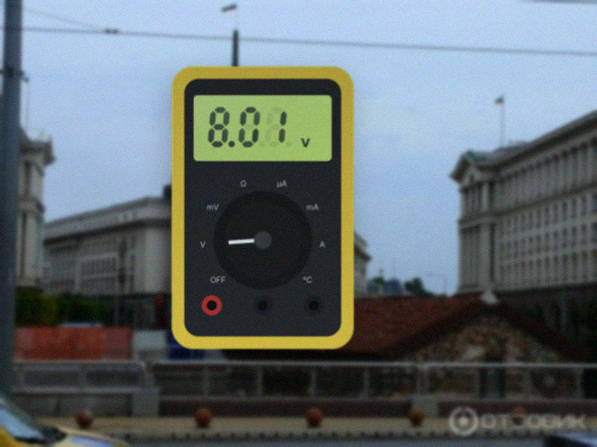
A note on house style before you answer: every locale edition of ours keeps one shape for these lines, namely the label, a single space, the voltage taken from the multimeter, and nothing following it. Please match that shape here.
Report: 8.01 V
